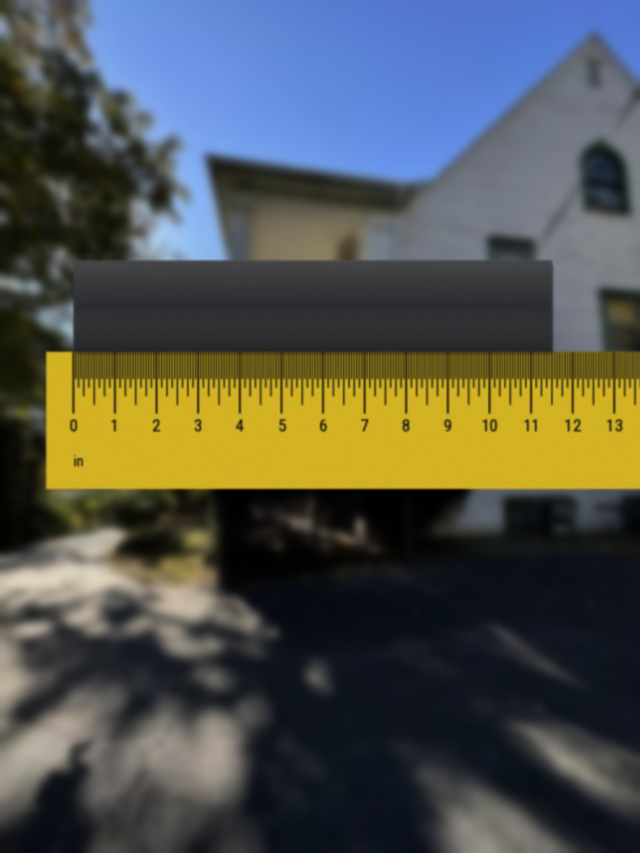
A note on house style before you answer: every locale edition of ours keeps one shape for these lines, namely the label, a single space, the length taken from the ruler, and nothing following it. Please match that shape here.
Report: 11.5 in
